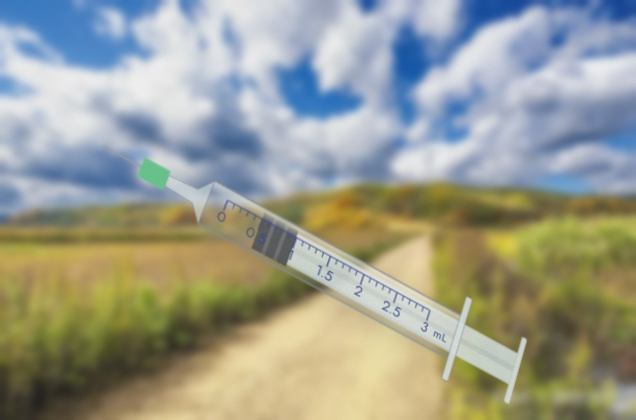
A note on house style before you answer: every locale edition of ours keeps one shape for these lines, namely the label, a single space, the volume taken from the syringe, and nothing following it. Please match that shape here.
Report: 0.5 mL
